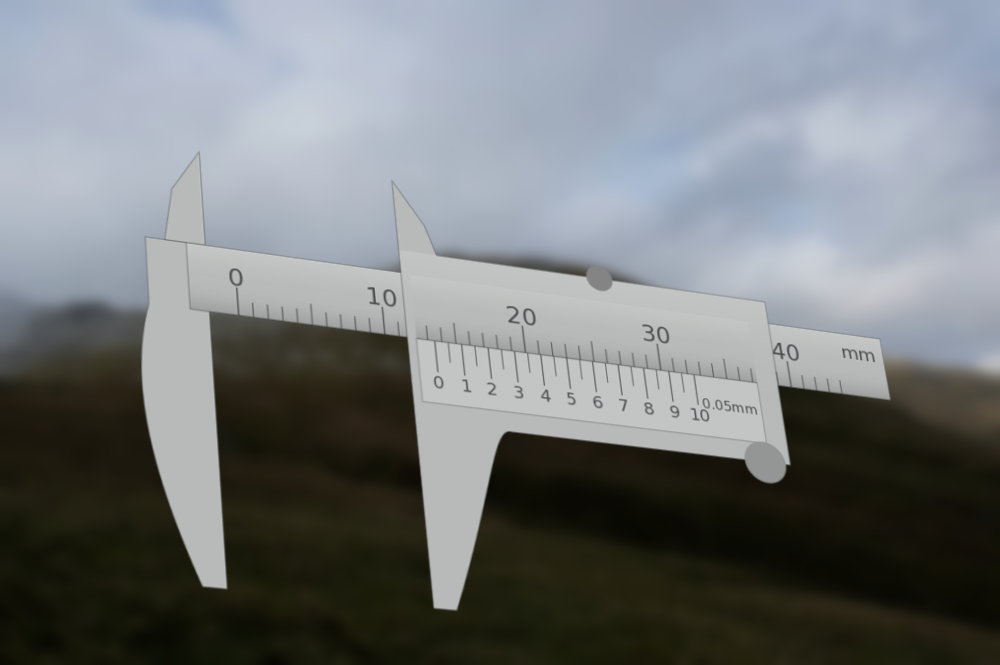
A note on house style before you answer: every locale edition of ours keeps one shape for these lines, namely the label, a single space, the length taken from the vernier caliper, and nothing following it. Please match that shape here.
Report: 13.5 mm
